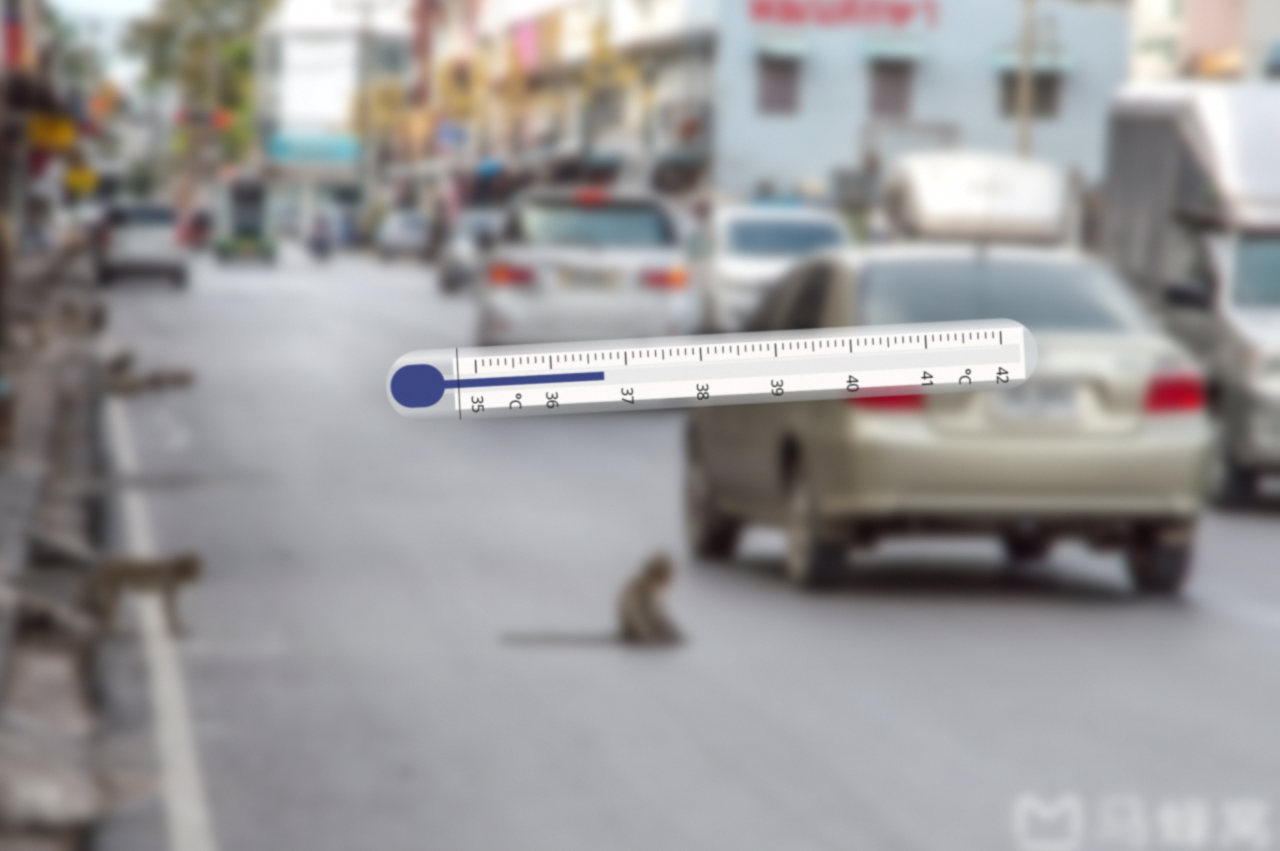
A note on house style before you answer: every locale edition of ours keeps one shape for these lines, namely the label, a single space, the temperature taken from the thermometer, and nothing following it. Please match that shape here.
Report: 36.7 °C
